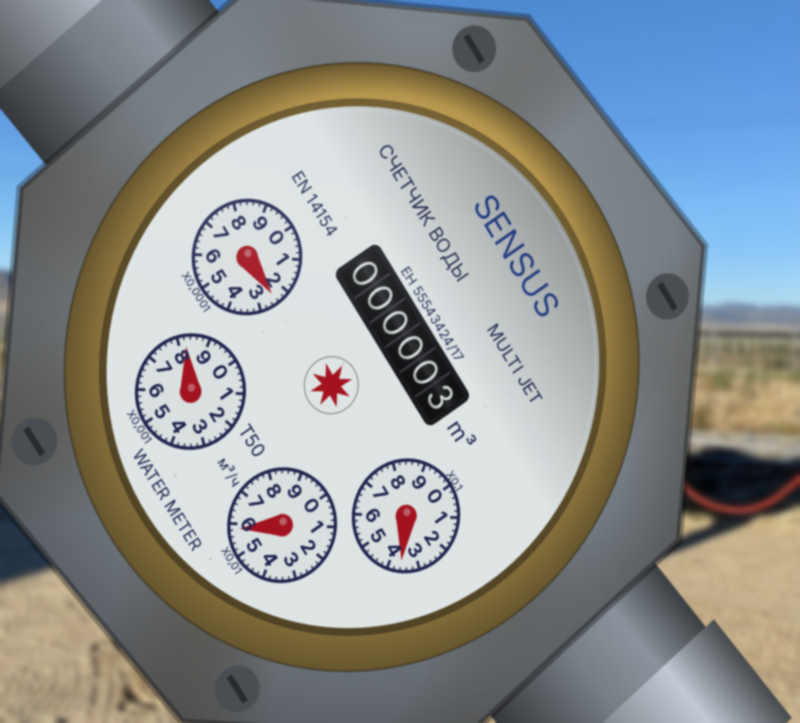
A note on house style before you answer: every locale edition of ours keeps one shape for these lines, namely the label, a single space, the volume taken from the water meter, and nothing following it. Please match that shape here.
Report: 3.3582 m³
